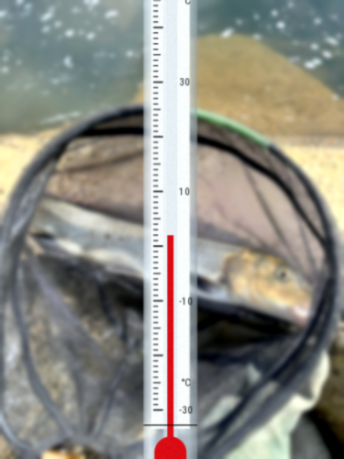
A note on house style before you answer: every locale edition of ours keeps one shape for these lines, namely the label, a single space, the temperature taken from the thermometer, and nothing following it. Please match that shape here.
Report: 2 °C
